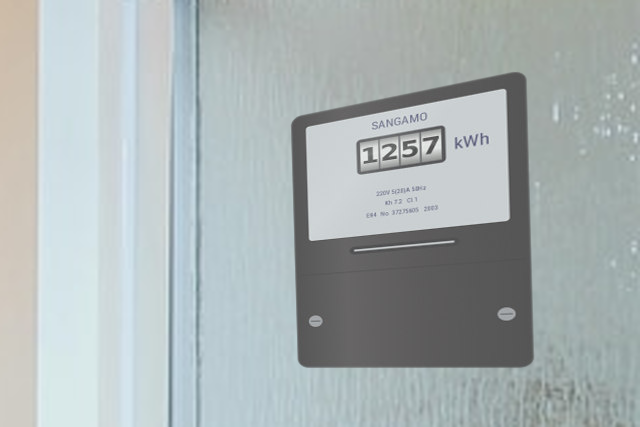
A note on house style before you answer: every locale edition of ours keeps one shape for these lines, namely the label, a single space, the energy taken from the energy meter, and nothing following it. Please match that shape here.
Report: 1257 kWh
